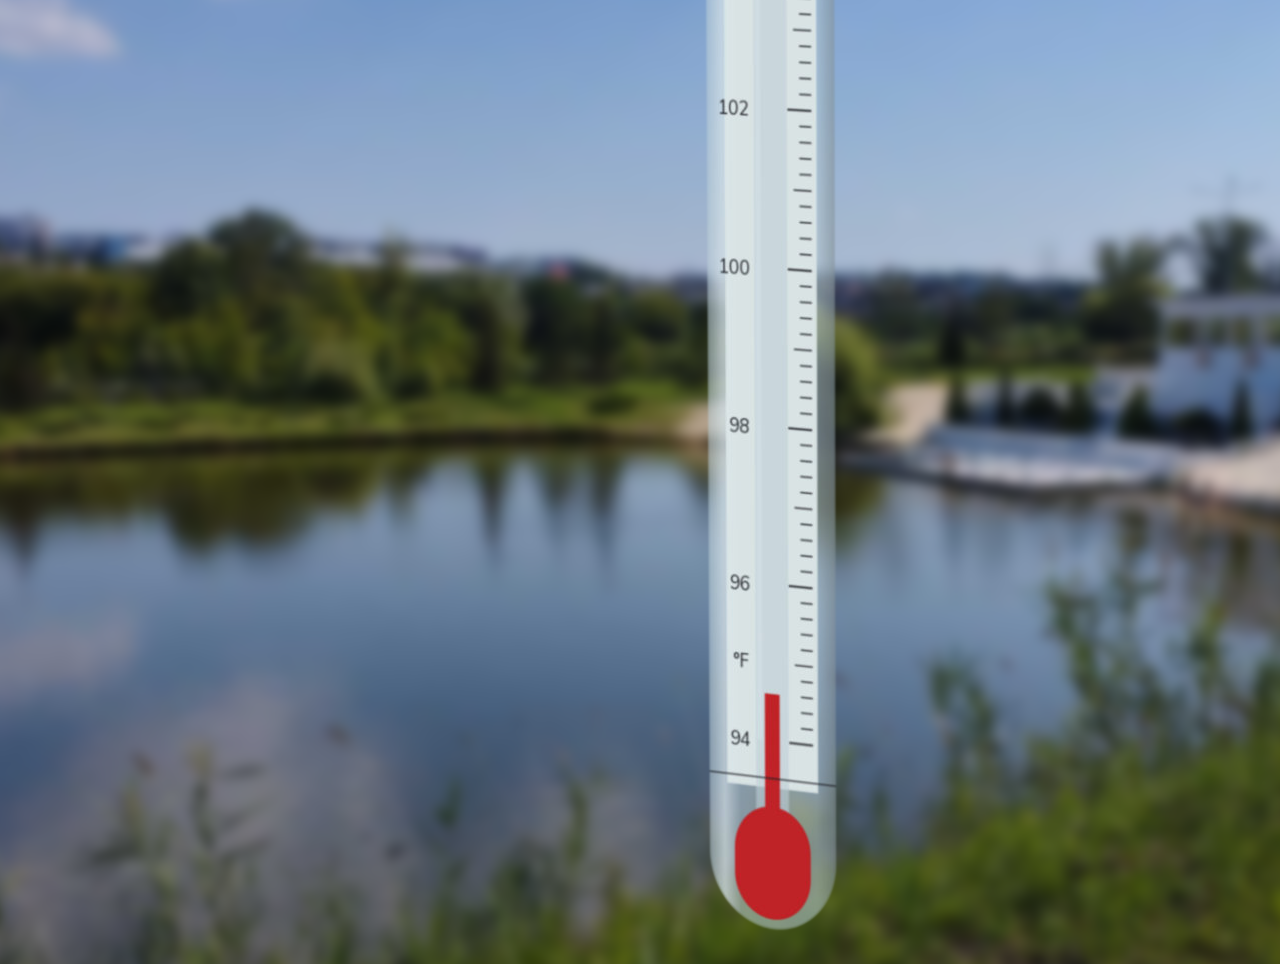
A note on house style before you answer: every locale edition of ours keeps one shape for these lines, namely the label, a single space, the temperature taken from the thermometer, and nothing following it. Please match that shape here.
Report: 94.6 °F
